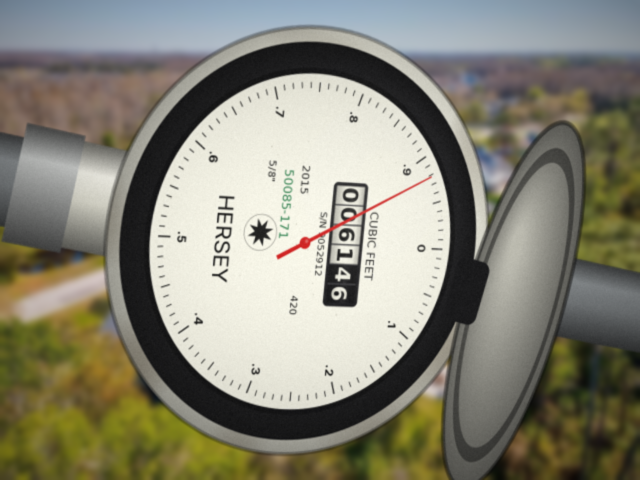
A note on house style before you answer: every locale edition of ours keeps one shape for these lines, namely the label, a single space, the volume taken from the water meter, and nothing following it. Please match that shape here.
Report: 6145.92 ft³
